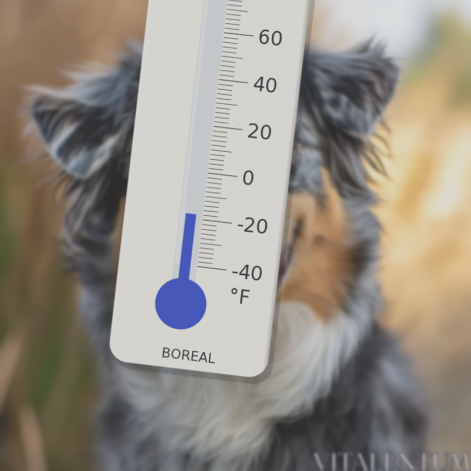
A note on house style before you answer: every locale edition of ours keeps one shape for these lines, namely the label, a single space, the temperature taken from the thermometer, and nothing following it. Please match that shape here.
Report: -18 °F
